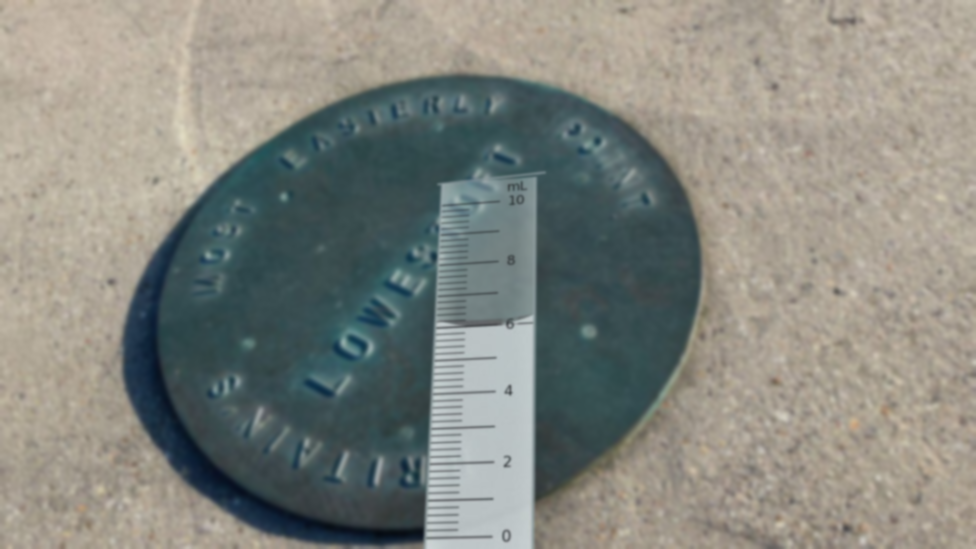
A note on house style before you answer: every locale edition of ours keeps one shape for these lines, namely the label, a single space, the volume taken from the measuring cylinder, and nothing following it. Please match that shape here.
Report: 6 mL
